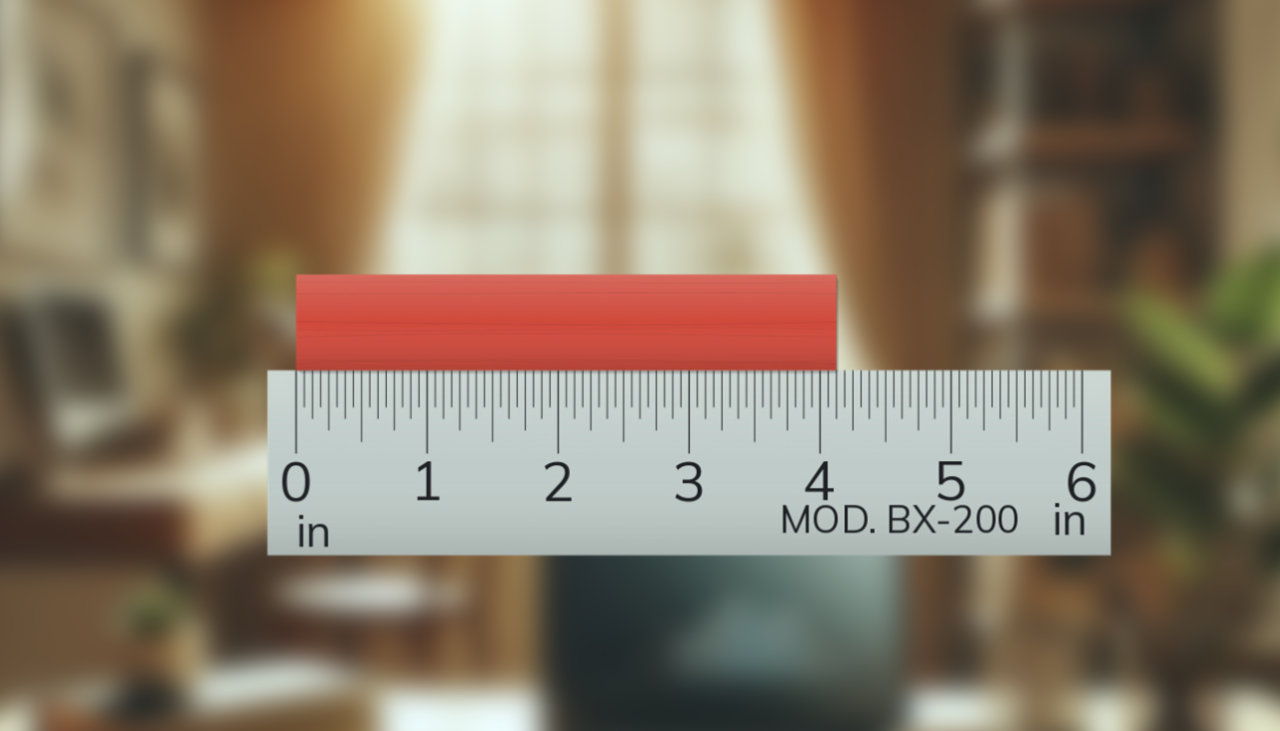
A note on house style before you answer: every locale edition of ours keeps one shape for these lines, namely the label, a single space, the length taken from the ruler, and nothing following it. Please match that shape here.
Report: 4.125 in
